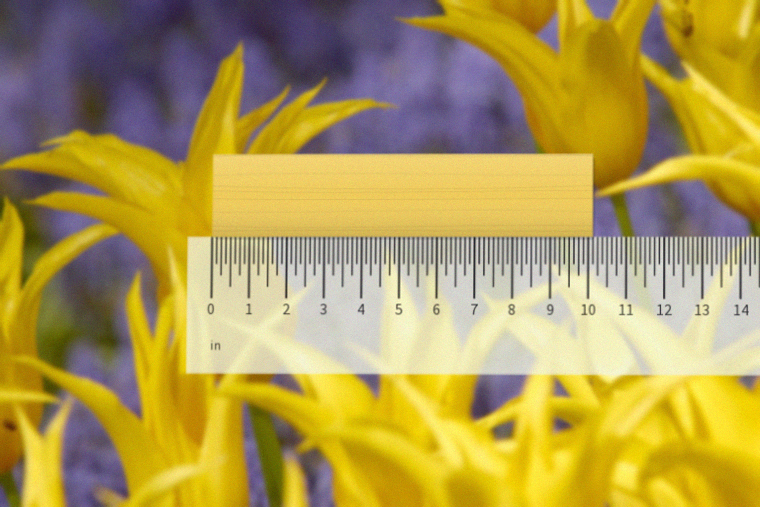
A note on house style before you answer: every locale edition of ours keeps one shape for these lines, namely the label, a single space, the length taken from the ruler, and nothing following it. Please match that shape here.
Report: 10.125 in
